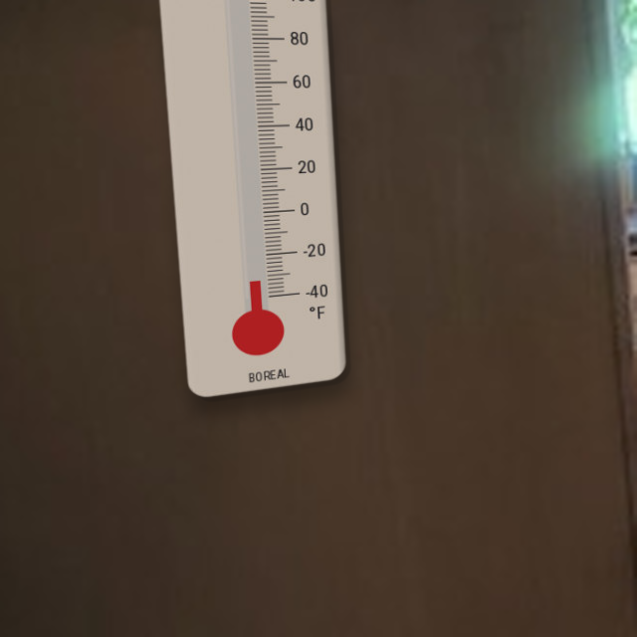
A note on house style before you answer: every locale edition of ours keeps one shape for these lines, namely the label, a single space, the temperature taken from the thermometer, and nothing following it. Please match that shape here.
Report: -32 °F
